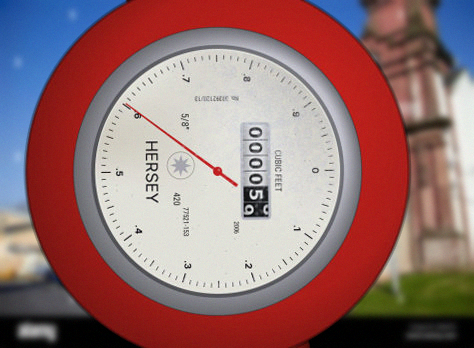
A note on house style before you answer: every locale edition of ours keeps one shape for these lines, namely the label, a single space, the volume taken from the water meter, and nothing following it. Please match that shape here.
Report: 58.60 ft³
